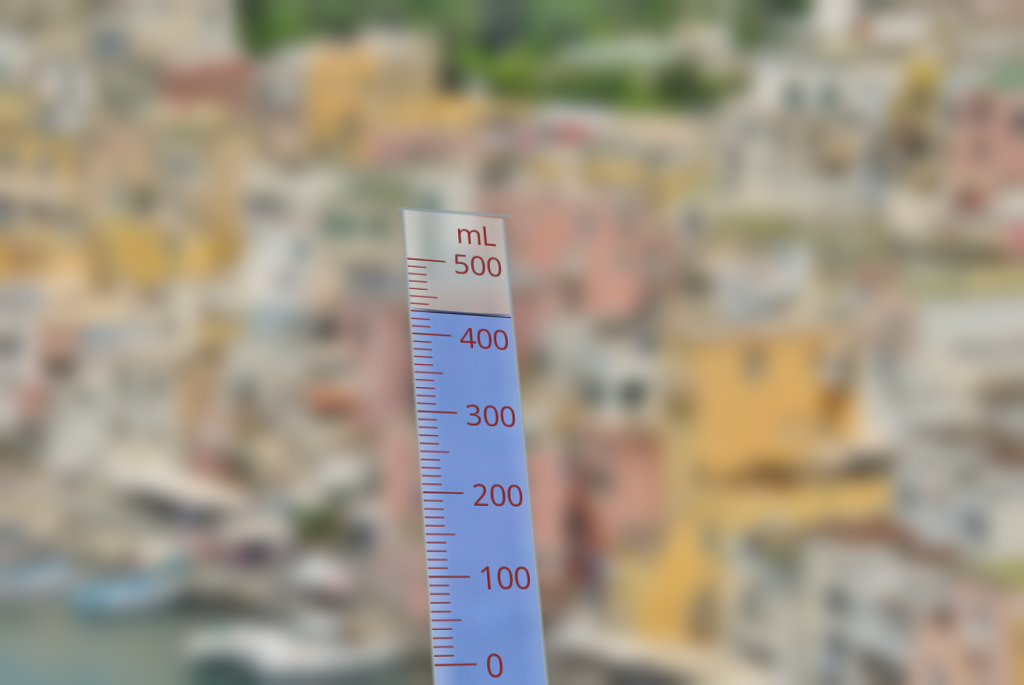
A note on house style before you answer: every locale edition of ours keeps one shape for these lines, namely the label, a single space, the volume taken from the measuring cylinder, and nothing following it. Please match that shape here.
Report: 430 mL
